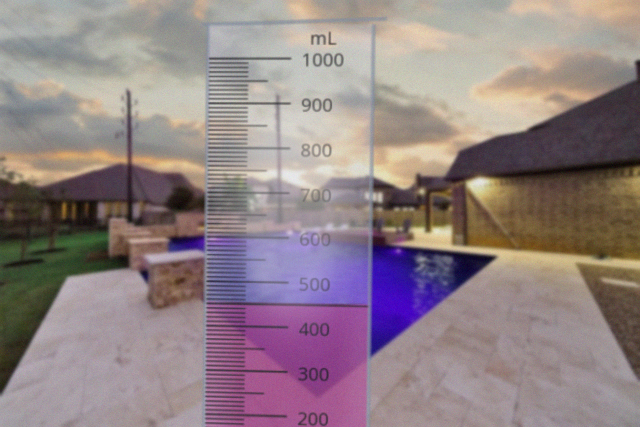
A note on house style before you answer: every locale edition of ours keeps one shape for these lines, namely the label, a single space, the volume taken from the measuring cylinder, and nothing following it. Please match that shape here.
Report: 450 mL
